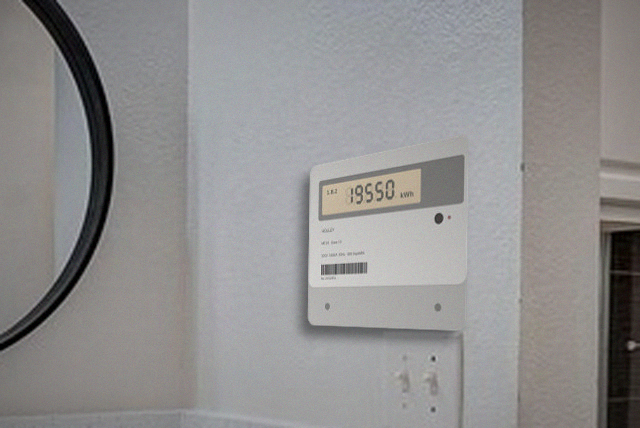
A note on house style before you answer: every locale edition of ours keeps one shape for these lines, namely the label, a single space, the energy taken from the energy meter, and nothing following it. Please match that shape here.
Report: 19550 kWh
